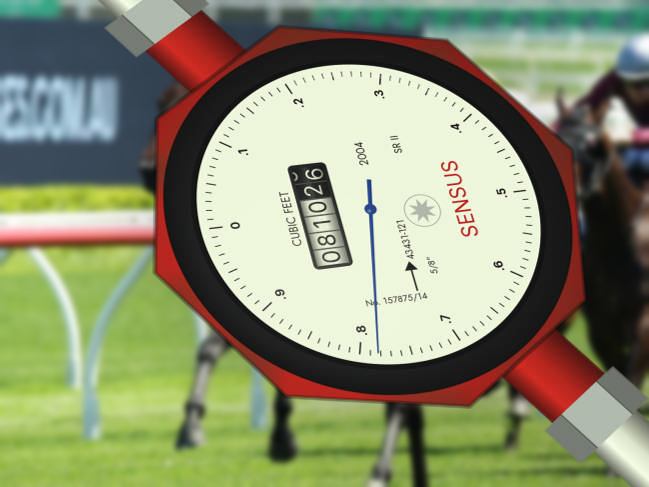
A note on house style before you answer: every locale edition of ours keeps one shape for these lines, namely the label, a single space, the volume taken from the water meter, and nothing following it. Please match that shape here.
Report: 81025.78 ft³
